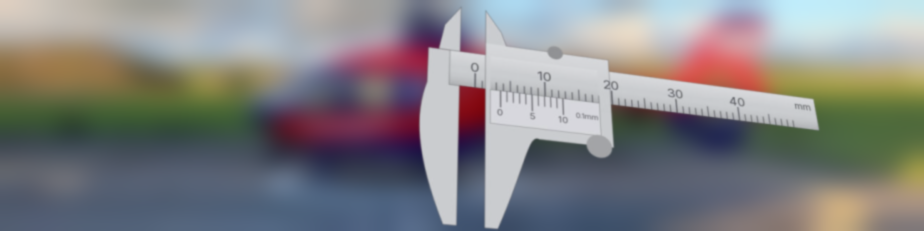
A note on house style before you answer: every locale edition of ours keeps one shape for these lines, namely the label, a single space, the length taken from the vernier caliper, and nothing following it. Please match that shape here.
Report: 3.6 mm
